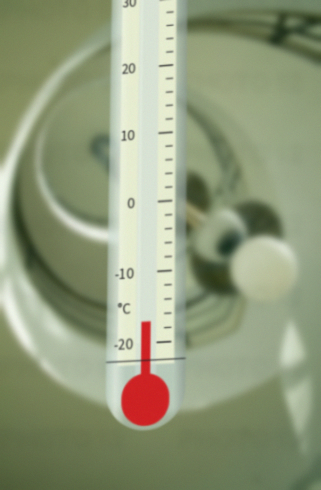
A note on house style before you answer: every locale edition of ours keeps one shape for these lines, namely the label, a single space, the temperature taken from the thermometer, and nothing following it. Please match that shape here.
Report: -17 °C
